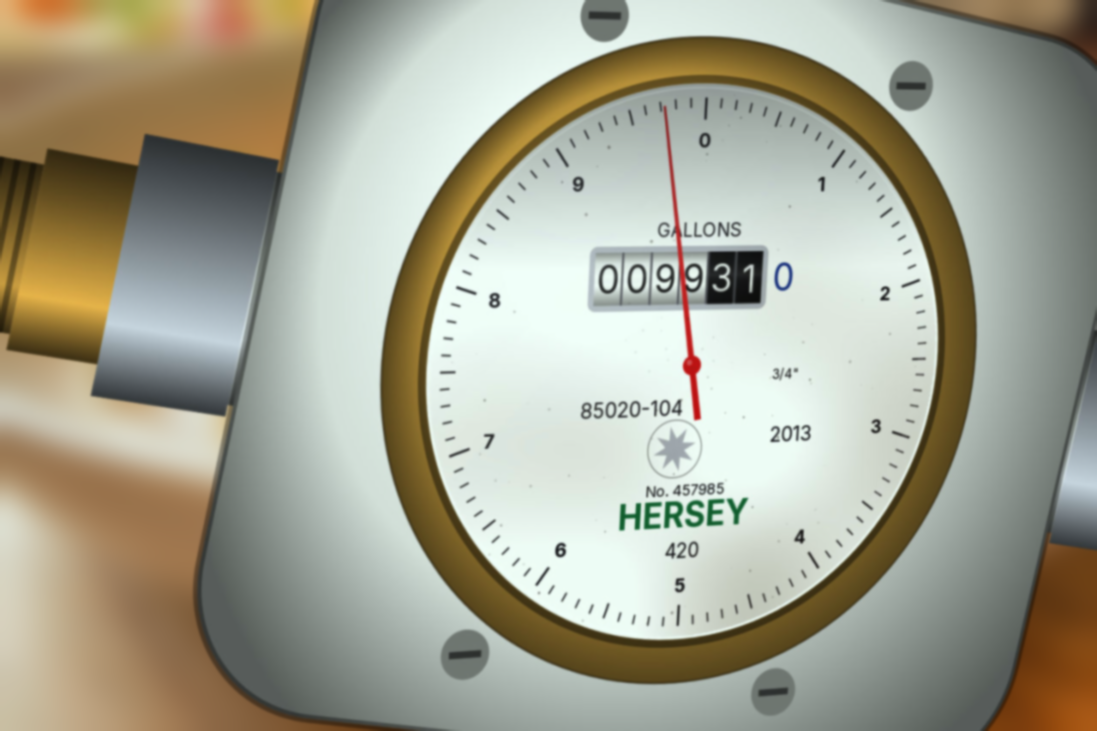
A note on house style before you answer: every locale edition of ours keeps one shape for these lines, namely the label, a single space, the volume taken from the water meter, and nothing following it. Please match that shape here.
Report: 99309.7 gal
